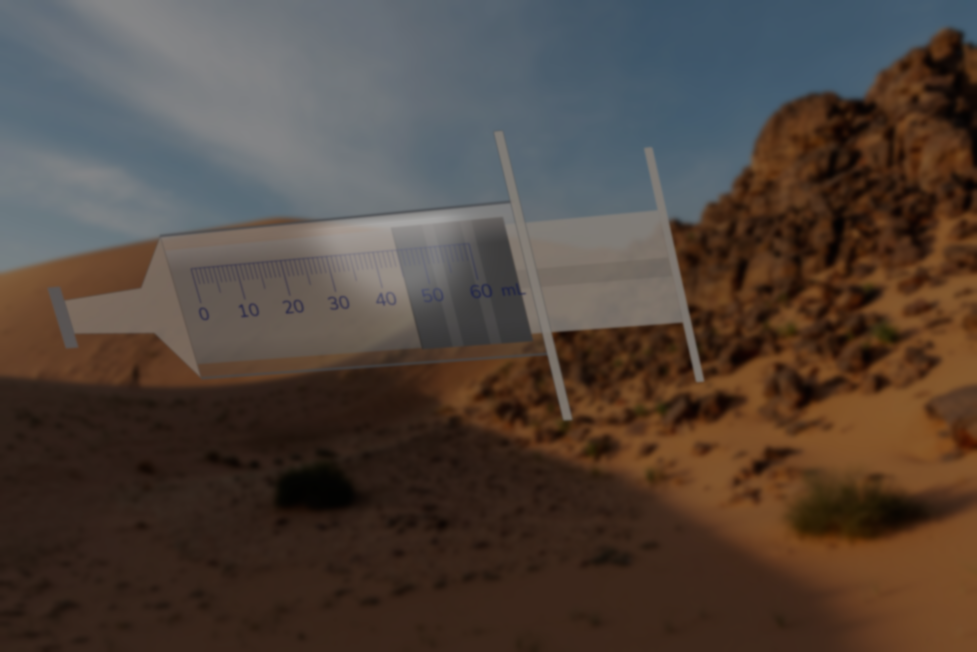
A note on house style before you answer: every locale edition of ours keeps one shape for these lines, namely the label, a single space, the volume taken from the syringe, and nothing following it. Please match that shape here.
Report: 45 mL
